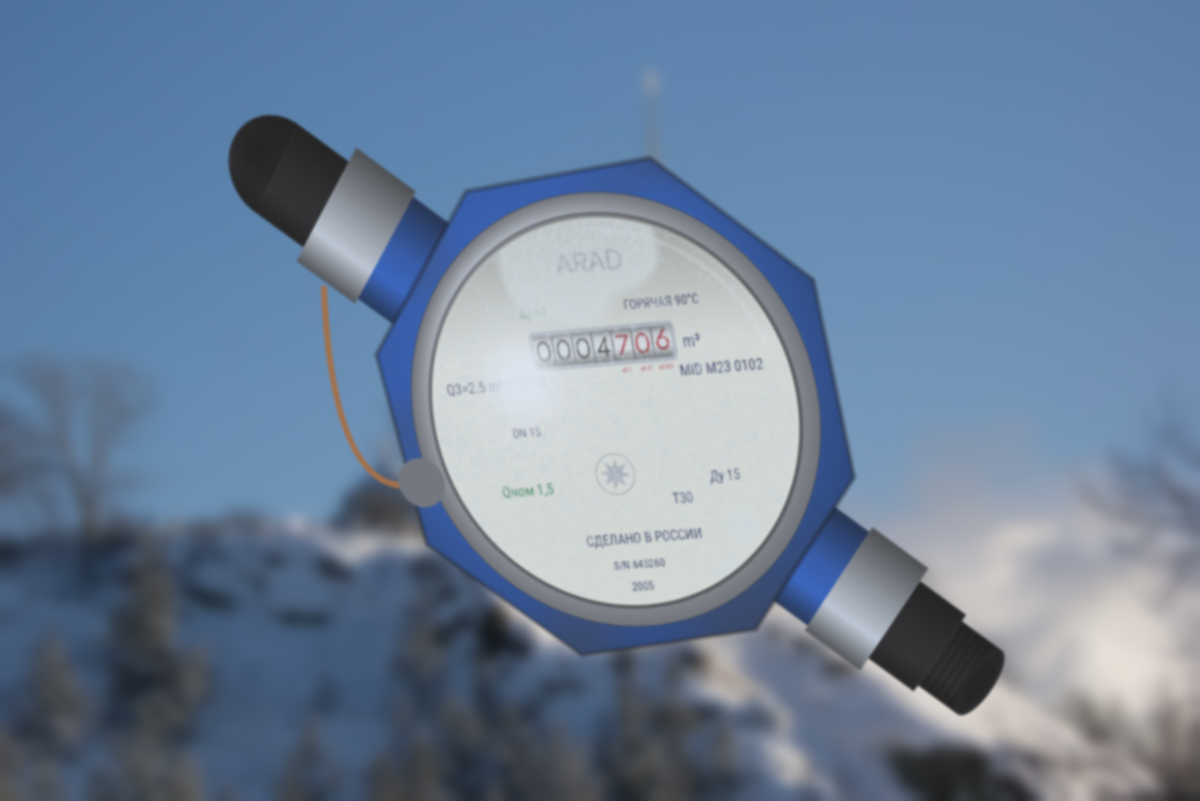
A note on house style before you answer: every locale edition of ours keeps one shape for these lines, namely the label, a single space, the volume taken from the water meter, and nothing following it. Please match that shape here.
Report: 4.706 m³
